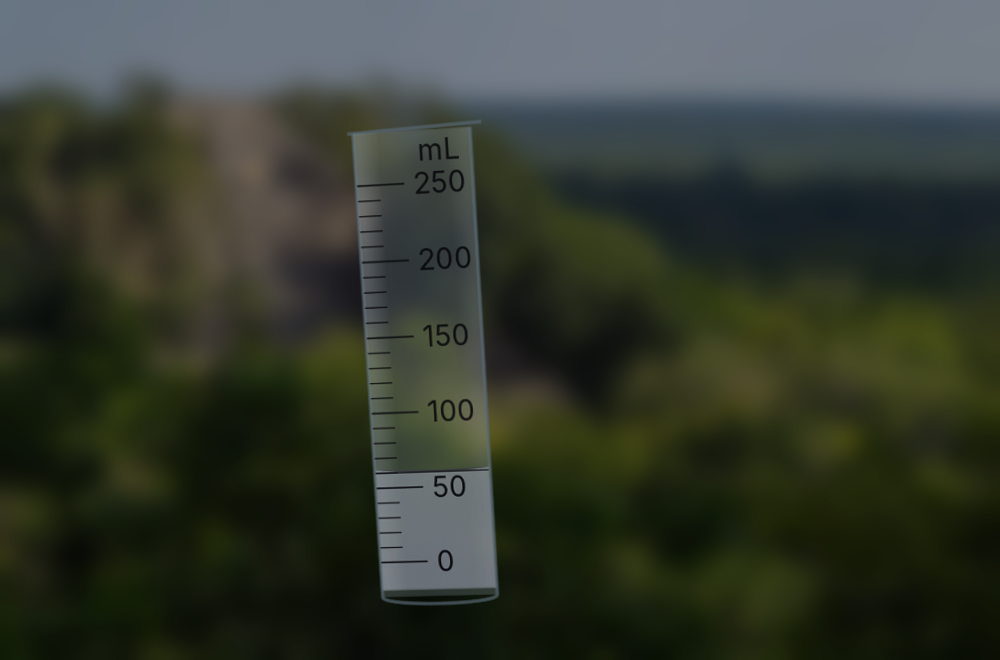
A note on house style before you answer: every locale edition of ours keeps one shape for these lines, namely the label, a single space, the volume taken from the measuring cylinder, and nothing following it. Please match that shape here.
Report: 60 mL
